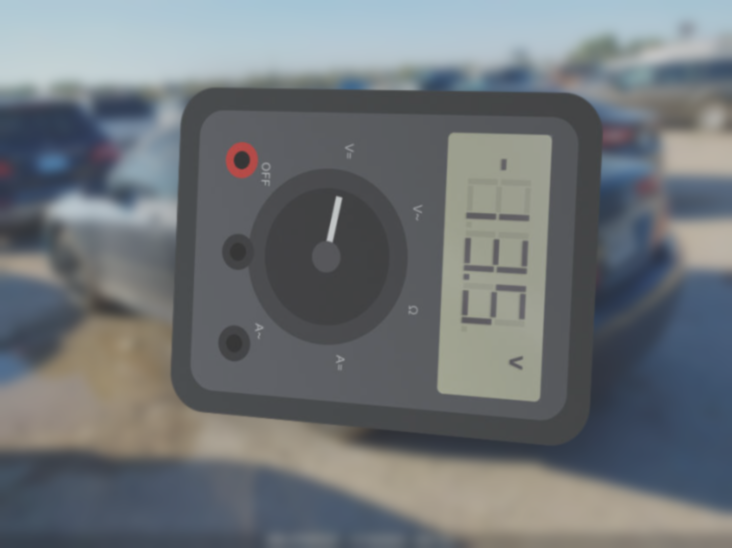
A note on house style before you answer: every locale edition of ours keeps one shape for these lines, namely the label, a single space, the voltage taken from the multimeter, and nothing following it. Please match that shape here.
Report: -13.5 V
